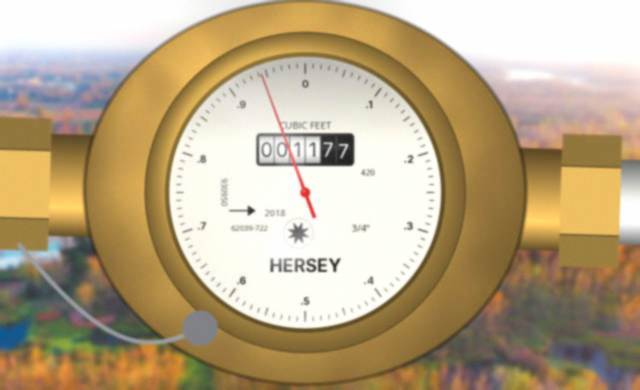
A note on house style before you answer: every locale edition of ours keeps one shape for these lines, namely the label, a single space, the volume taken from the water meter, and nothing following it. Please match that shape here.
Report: 1176.94 ft³
